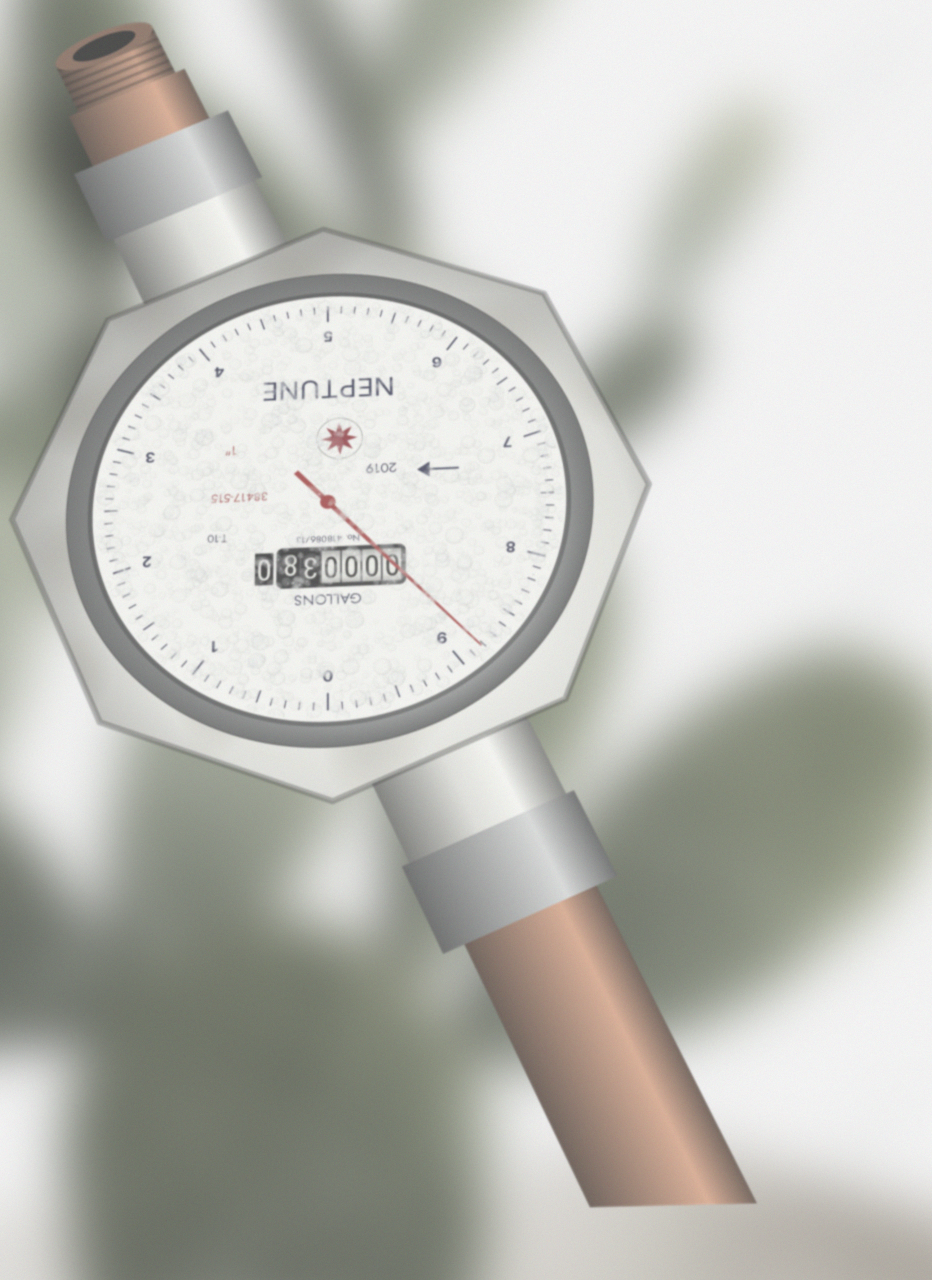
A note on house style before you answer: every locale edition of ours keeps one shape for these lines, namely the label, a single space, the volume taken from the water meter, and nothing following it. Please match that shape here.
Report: 378.8 gal
